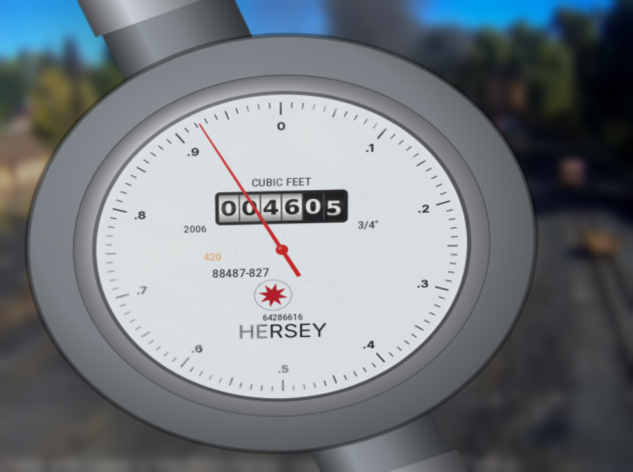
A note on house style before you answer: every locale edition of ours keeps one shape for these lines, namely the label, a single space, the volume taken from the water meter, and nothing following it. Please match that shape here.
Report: 4604.92 ft³
